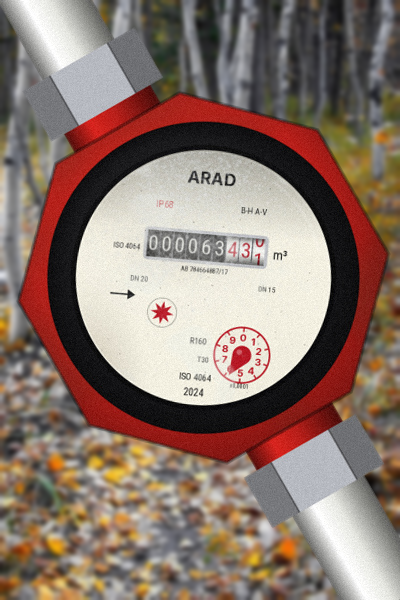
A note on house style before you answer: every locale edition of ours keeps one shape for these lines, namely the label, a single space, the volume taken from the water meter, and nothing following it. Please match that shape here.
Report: 63.4305 m³
